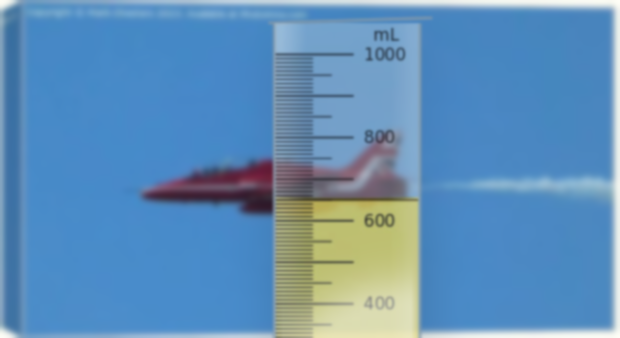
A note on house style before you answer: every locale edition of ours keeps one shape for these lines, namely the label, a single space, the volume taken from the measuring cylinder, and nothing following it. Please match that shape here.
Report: 650 mL
